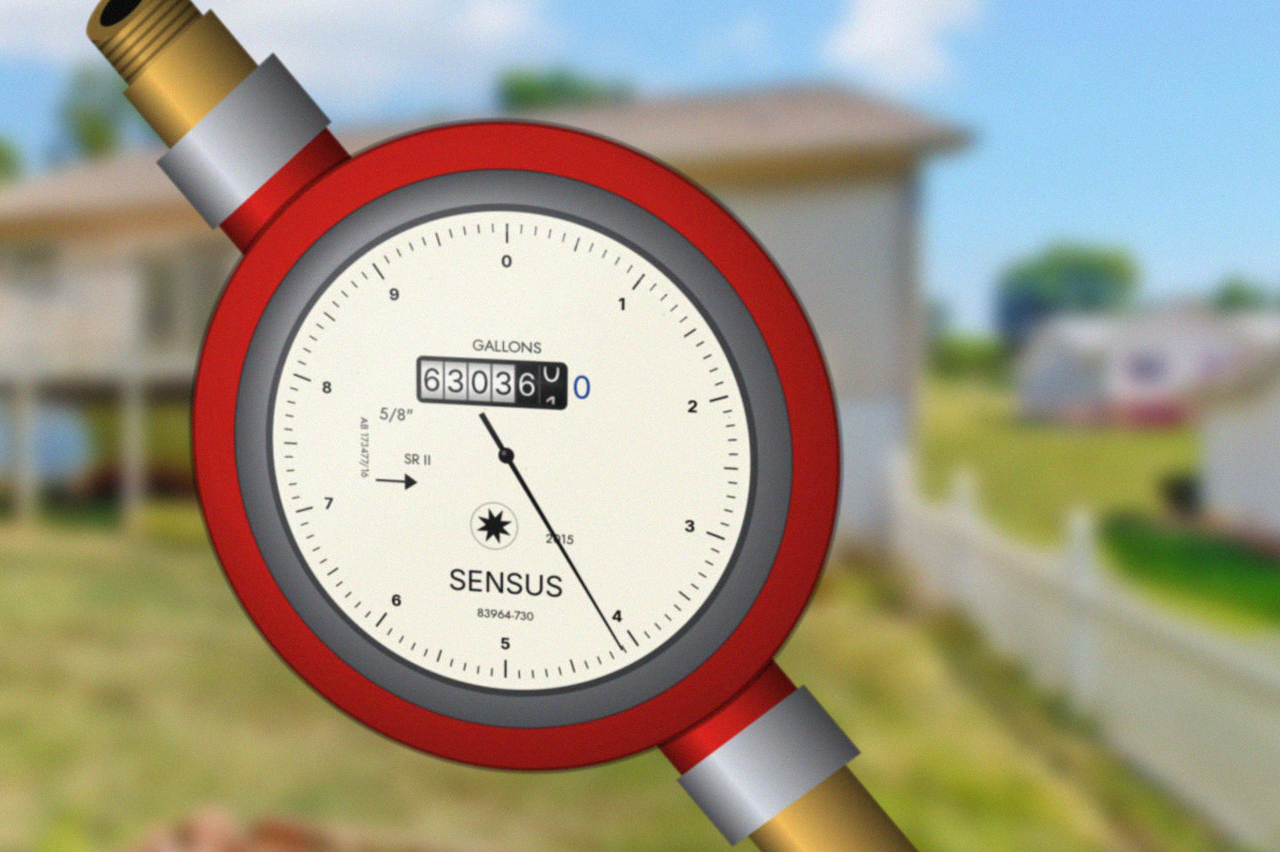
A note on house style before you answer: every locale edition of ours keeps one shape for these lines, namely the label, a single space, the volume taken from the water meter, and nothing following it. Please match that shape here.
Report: 6303604.1 gal
